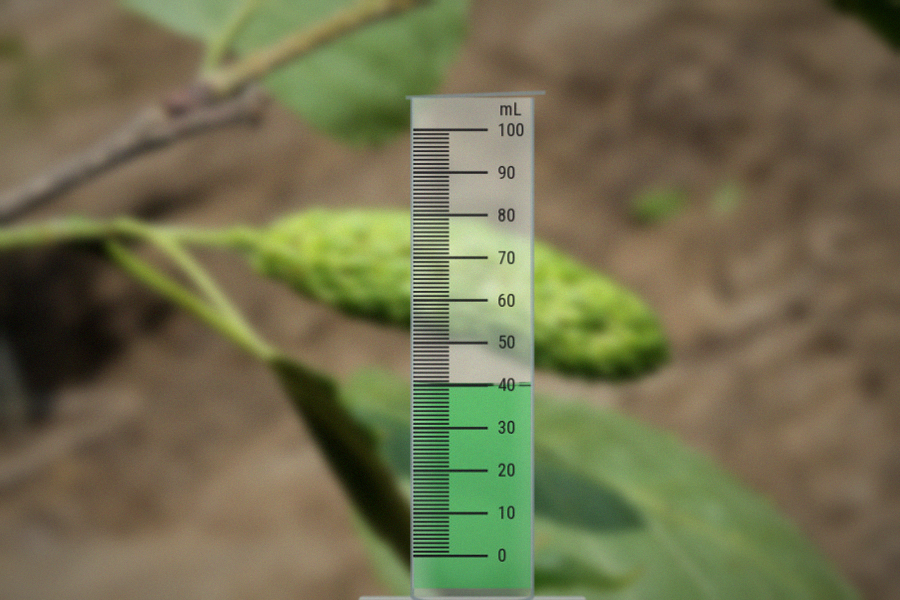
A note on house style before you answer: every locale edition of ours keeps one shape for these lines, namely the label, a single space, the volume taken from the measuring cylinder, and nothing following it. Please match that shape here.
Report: 40 mL
